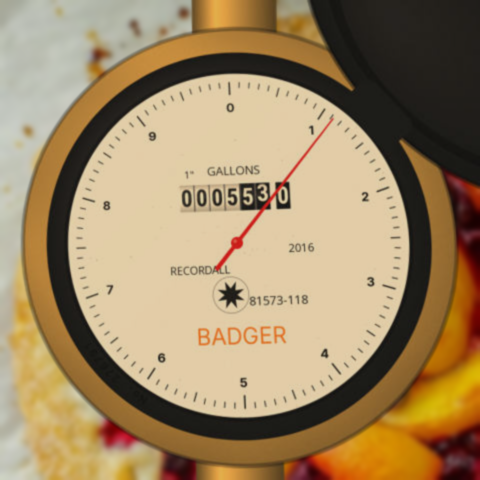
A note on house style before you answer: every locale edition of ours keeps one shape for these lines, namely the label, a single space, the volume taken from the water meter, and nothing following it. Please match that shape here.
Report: 5531.1 gal
